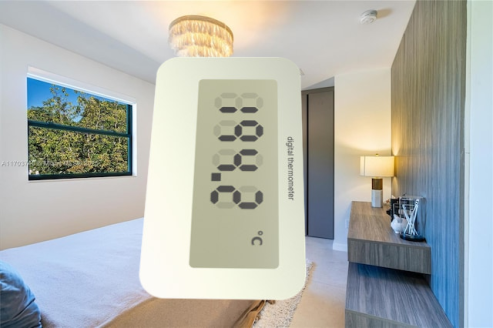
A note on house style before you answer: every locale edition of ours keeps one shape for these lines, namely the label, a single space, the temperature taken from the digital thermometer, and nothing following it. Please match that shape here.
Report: 194.2 °C
